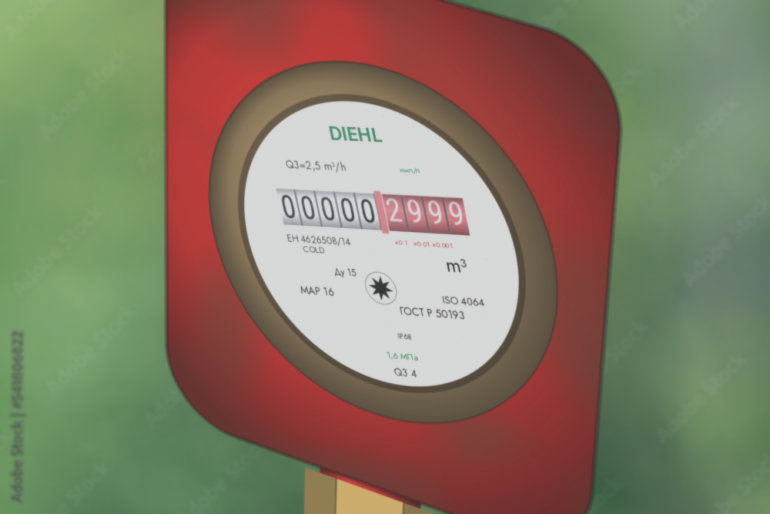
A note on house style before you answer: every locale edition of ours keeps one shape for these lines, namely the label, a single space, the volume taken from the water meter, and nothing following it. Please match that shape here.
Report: 0.2999 m³
